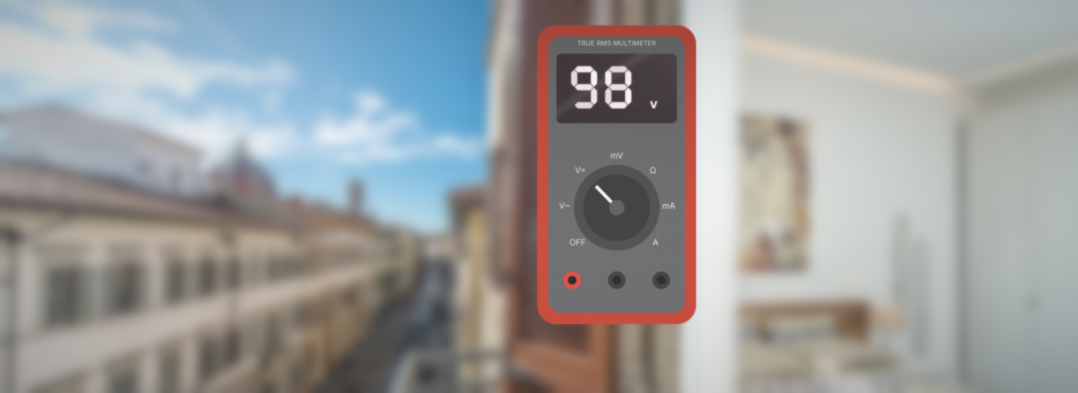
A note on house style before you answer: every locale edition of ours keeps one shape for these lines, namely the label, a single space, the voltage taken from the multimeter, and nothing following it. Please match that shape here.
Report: 98 V
